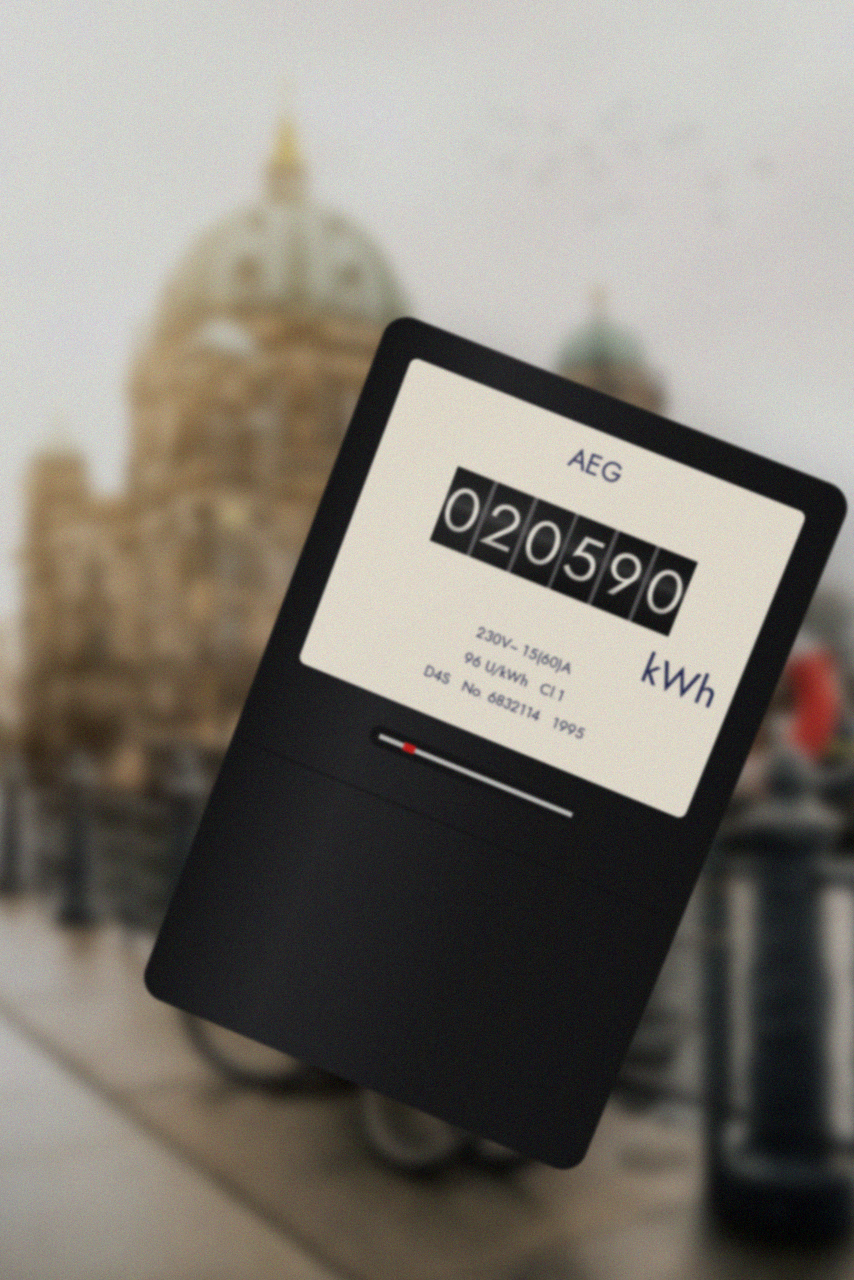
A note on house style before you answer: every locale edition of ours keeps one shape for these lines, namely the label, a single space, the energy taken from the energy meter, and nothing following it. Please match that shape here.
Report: 20590 kWh
